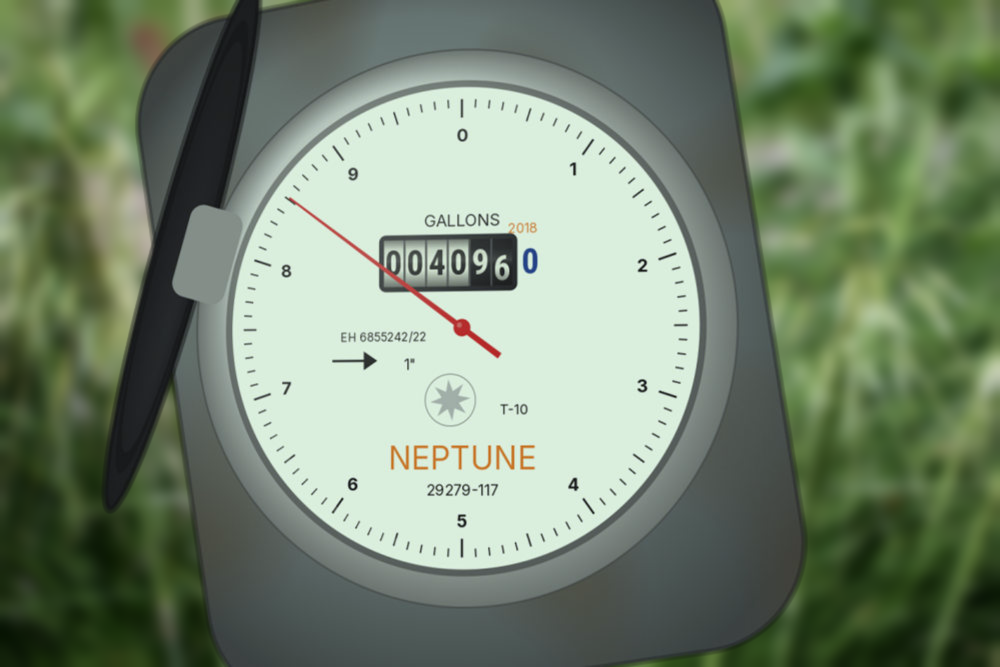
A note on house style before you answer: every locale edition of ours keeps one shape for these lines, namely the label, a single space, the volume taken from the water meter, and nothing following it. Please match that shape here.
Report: 40958.5 gal
